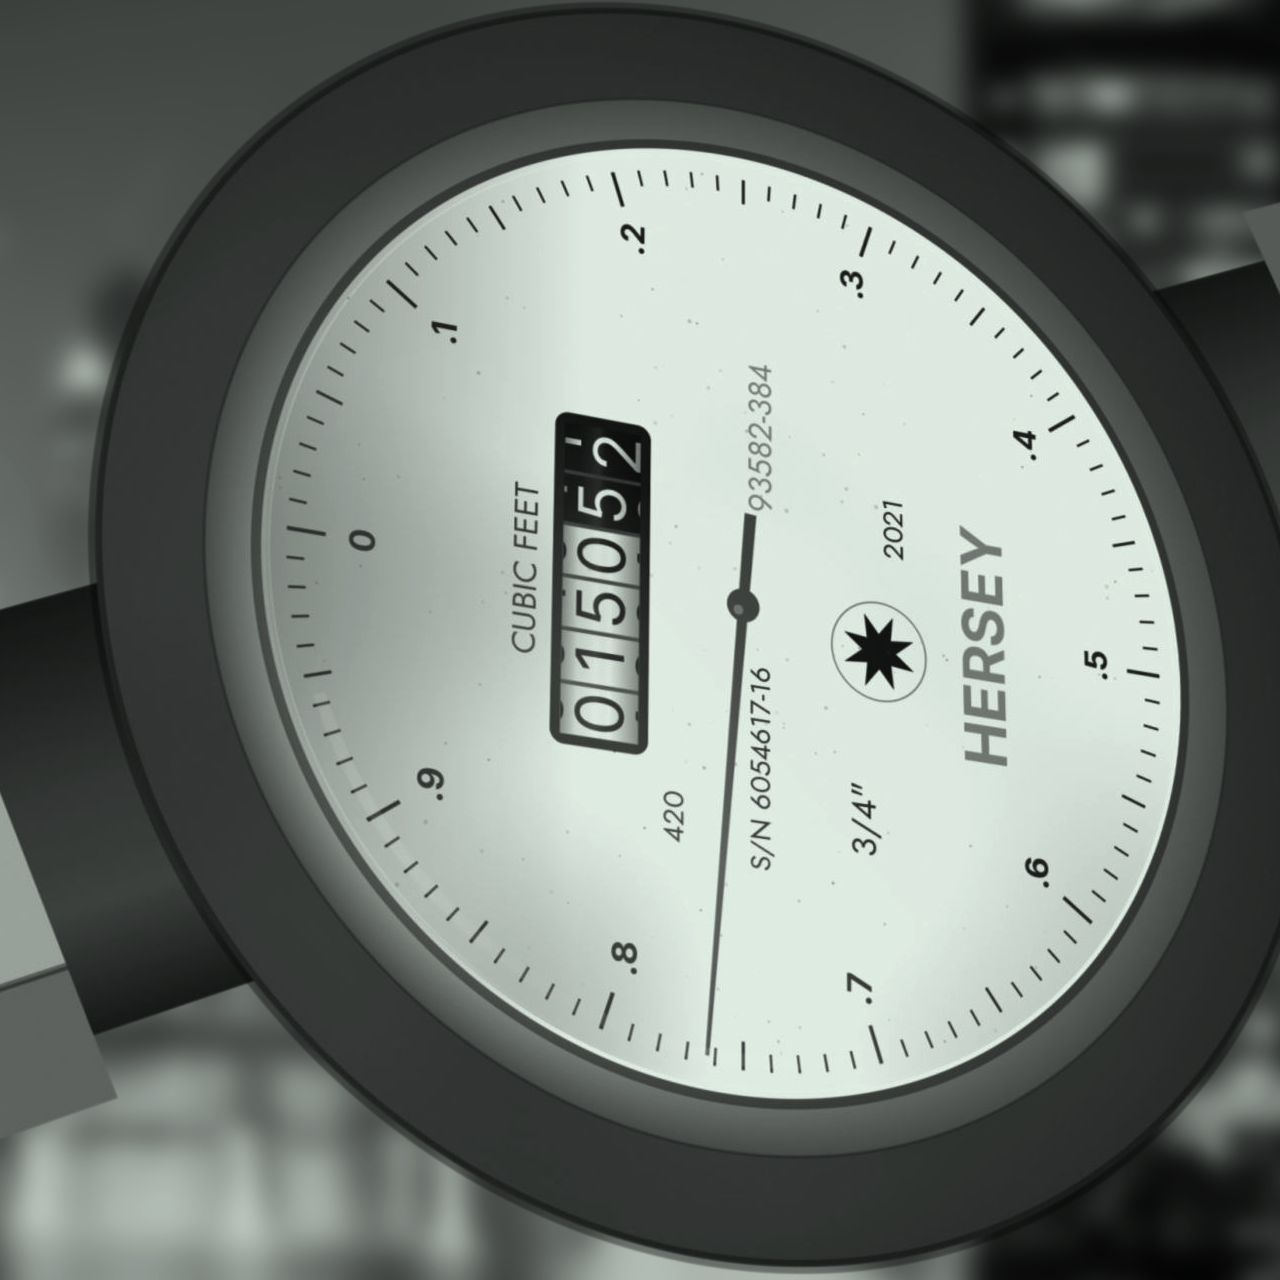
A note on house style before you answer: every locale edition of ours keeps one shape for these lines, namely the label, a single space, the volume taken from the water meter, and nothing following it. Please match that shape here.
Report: 15051.76 ft³
